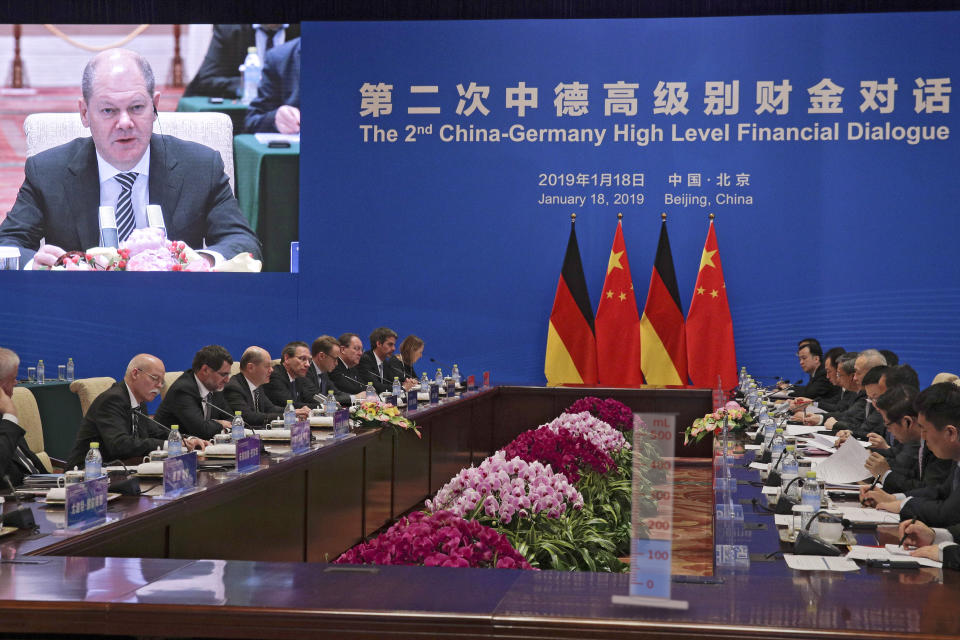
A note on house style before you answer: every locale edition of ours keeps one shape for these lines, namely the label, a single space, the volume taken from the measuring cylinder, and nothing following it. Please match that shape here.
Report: 150 mL
